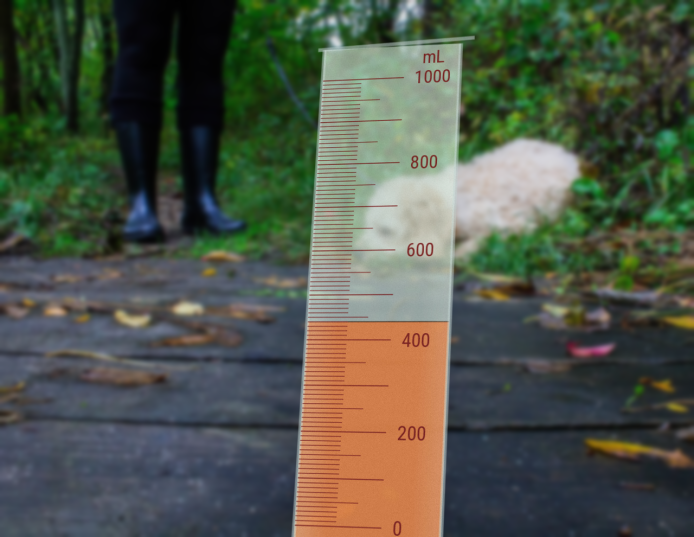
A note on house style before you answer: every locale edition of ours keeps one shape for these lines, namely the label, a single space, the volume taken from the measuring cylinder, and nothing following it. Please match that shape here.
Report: 440 mL
